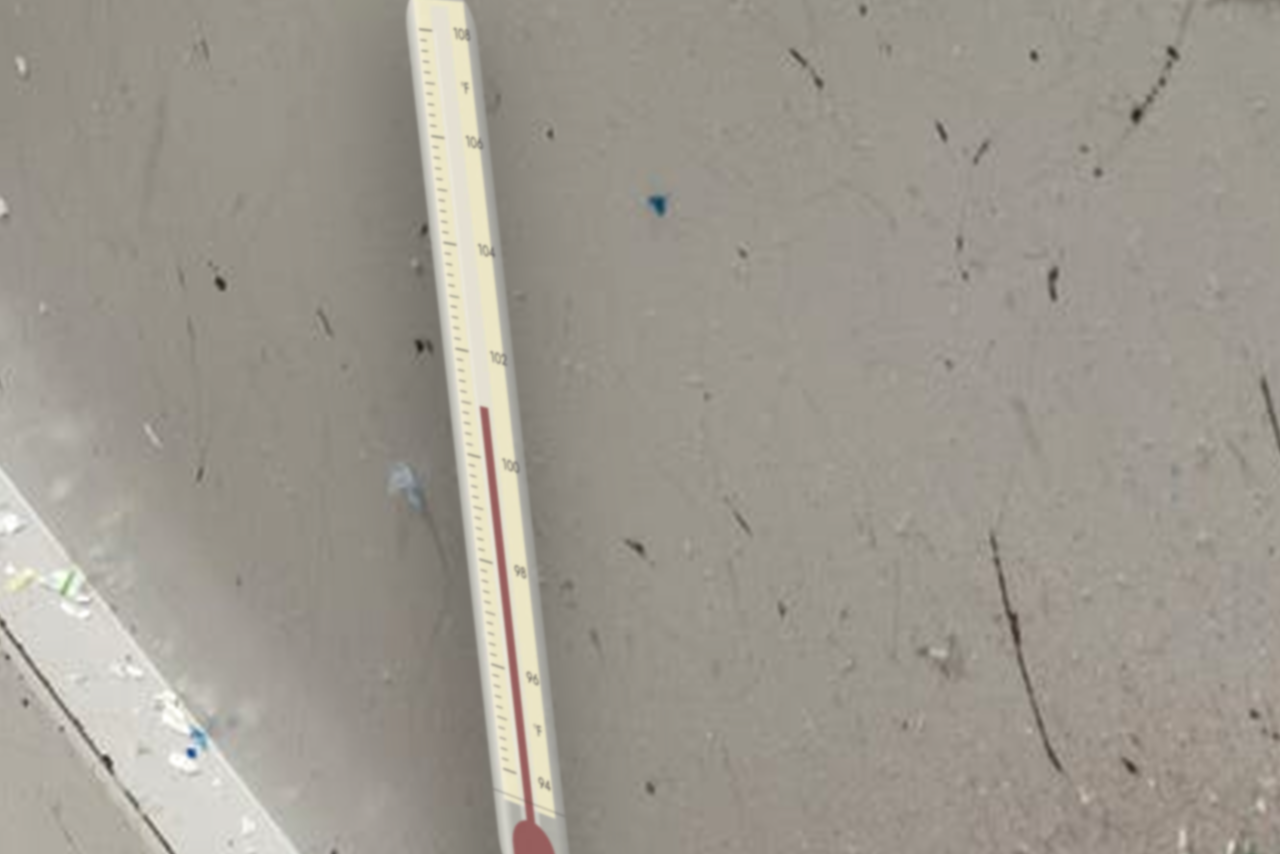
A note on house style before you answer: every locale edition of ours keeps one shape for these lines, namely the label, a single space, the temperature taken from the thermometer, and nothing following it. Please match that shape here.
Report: 101 °F
